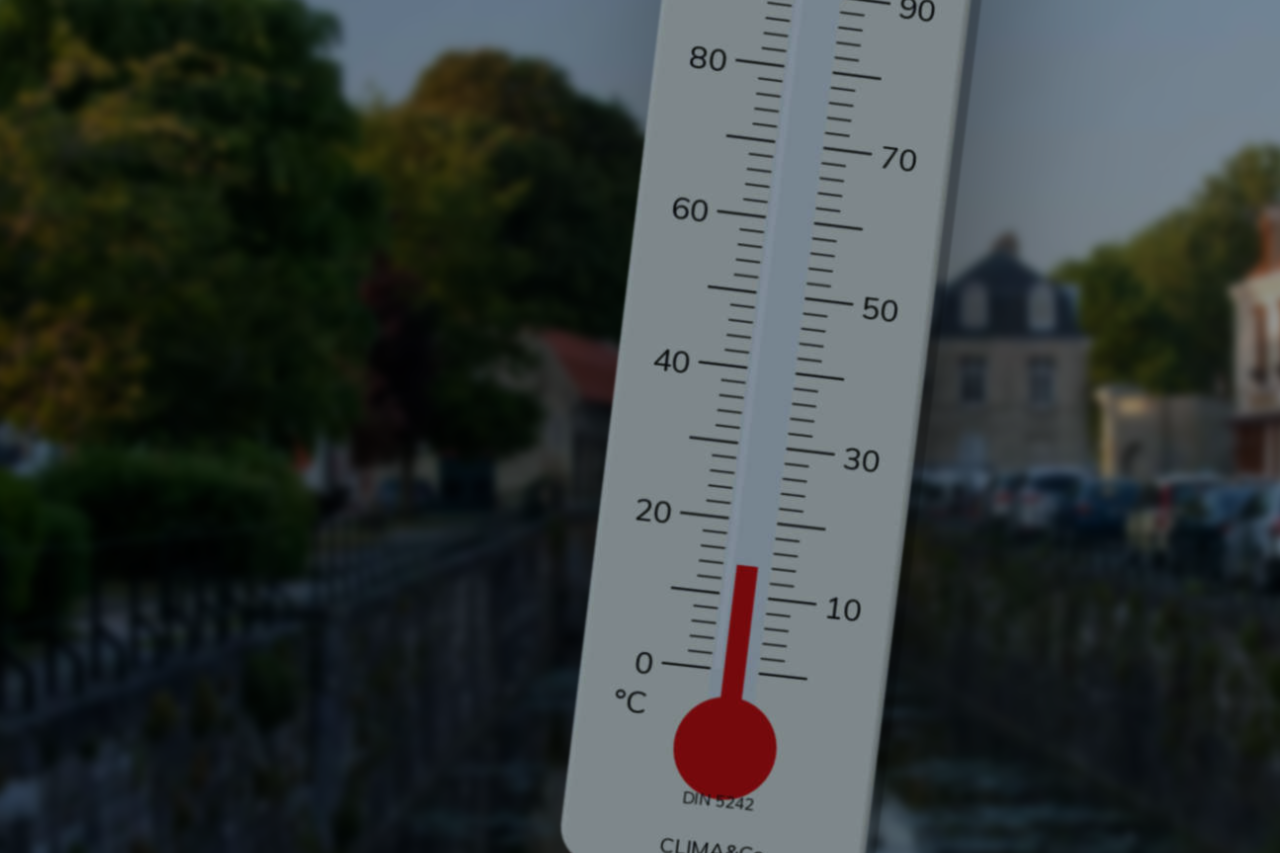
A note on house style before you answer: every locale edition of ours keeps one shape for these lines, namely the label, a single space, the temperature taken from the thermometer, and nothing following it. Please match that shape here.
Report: 14 °C
